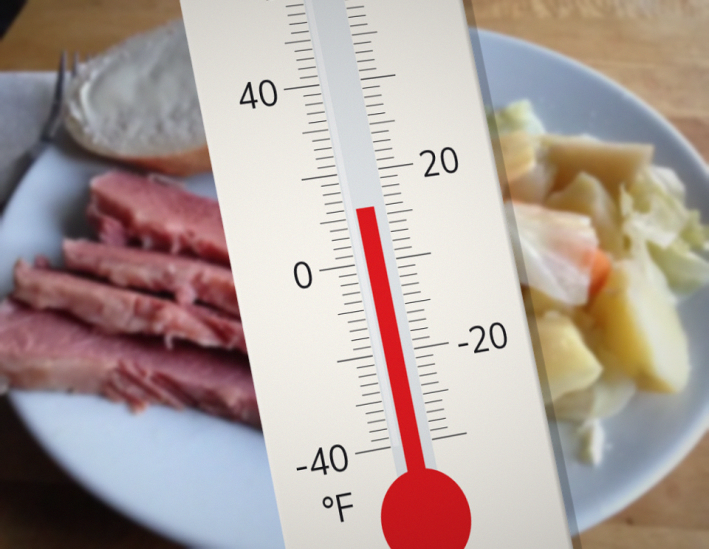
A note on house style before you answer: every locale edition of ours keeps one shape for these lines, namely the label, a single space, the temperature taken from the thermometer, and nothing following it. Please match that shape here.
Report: 12 °F
